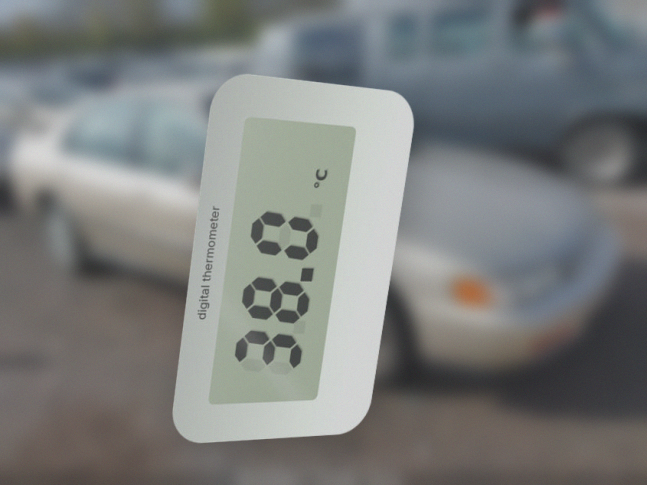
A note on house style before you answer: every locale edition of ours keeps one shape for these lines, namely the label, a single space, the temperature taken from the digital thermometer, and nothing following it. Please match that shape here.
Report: 38.0 °C
